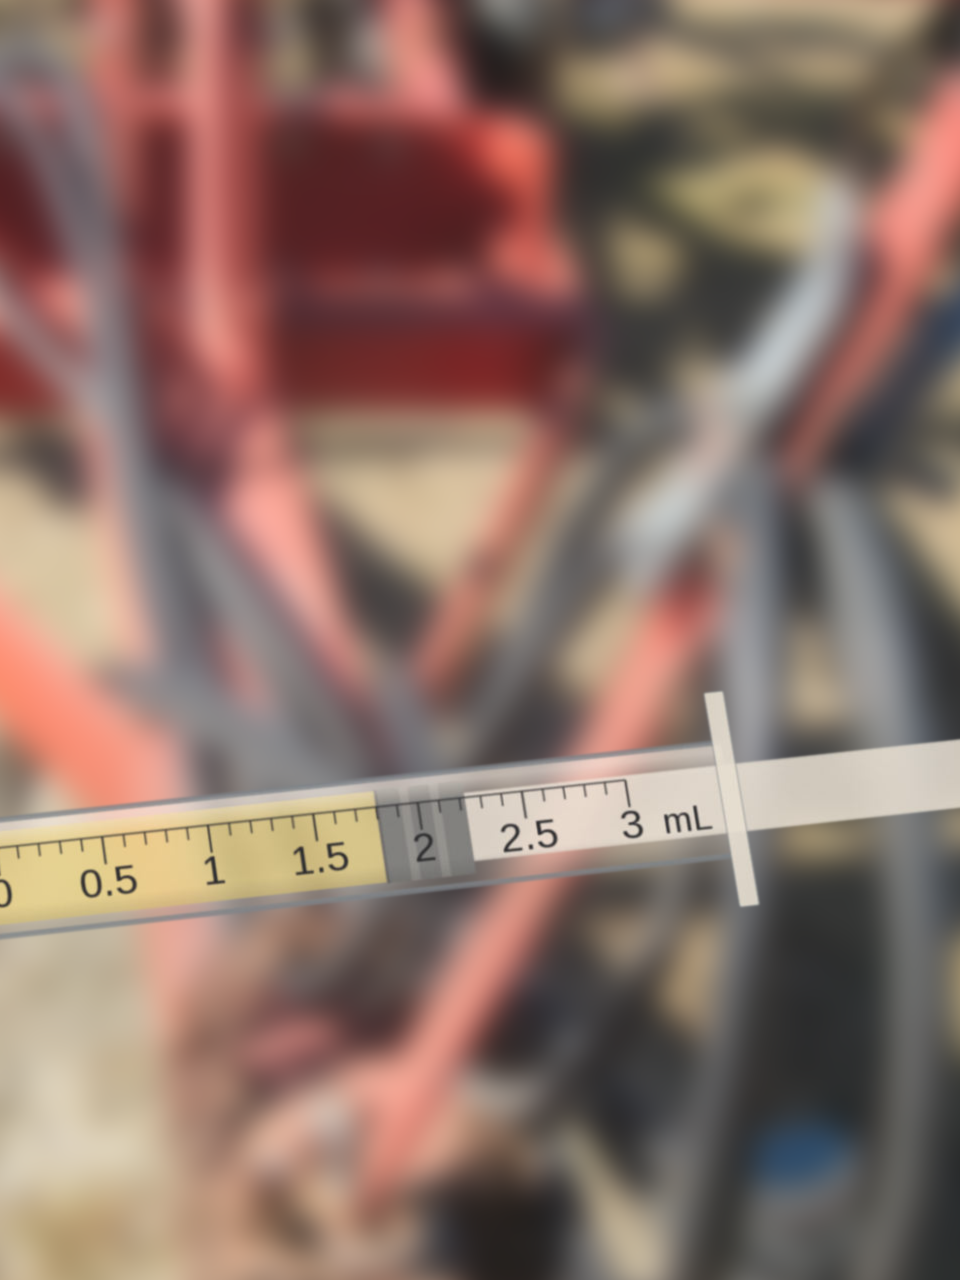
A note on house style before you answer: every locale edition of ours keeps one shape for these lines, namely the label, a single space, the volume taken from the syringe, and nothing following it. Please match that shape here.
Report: 1.8 mL
